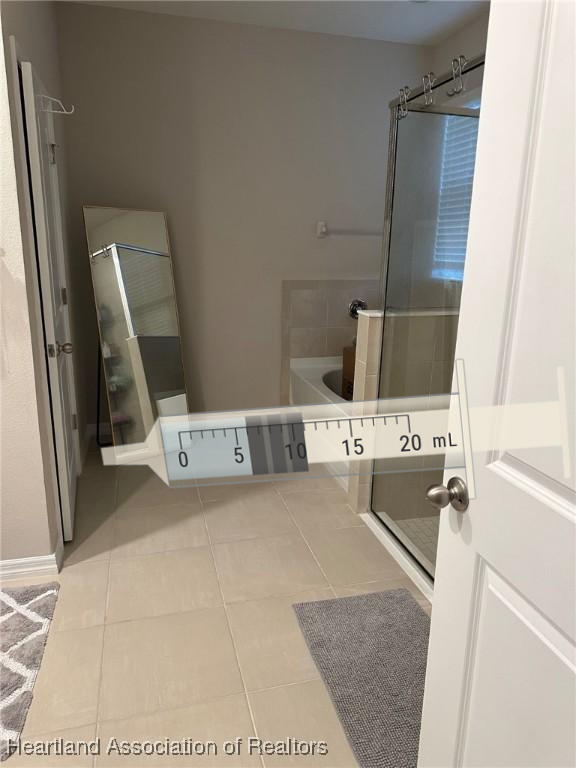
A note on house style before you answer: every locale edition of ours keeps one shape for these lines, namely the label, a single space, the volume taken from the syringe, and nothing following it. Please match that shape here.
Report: 6 mL
